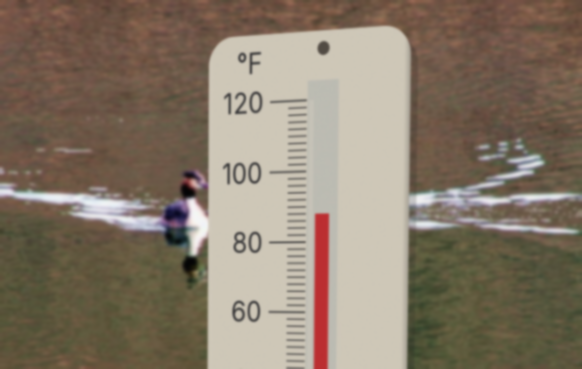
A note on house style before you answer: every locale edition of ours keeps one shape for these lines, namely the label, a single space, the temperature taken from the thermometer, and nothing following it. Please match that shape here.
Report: 88 °F
